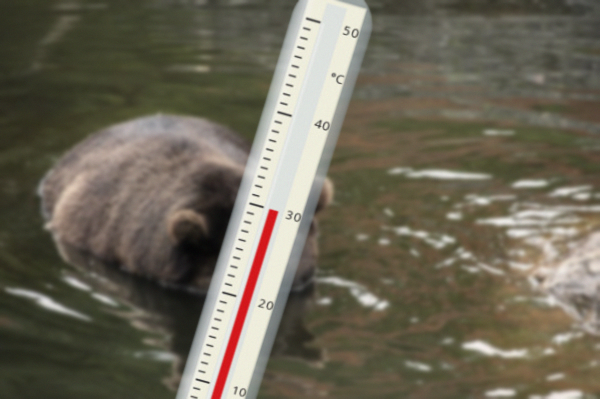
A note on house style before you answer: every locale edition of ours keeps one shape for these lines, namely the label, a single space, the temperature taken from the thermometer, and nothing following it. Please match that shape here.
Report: 30 °C
